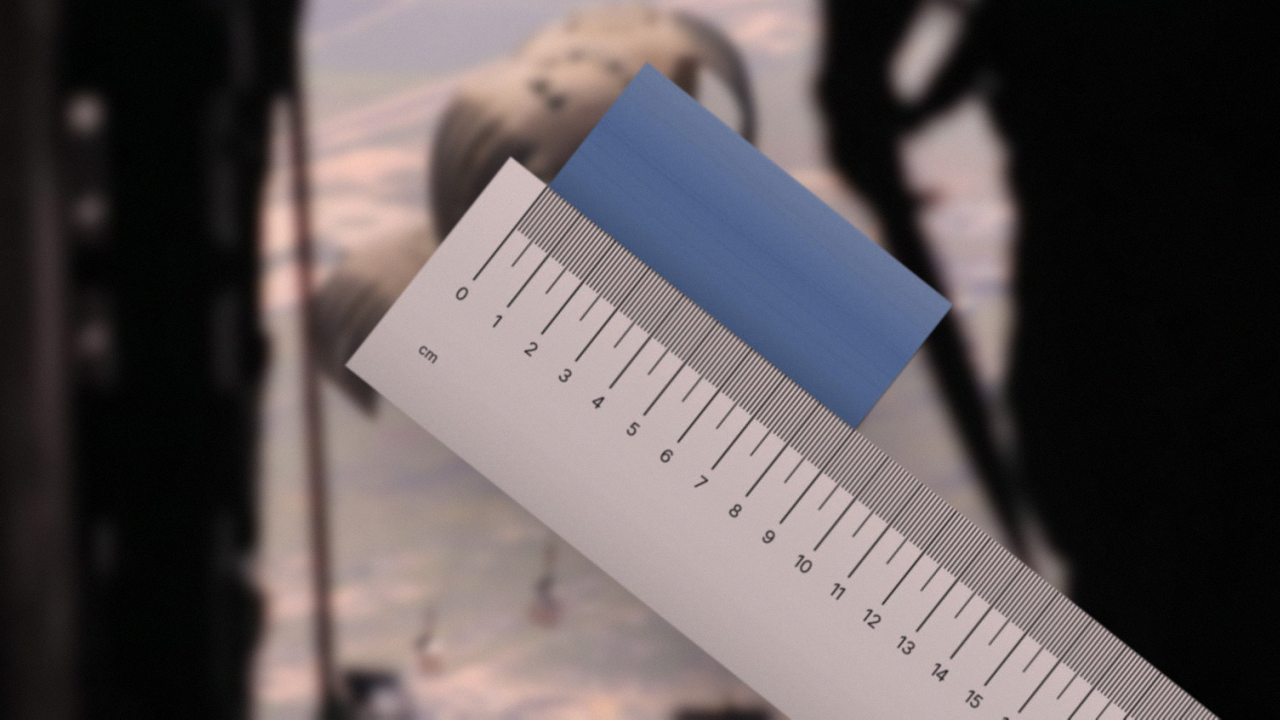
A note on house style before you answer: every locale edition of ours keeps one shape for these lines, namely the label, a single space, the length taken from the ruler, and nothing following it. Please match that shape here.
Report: 9 cm
